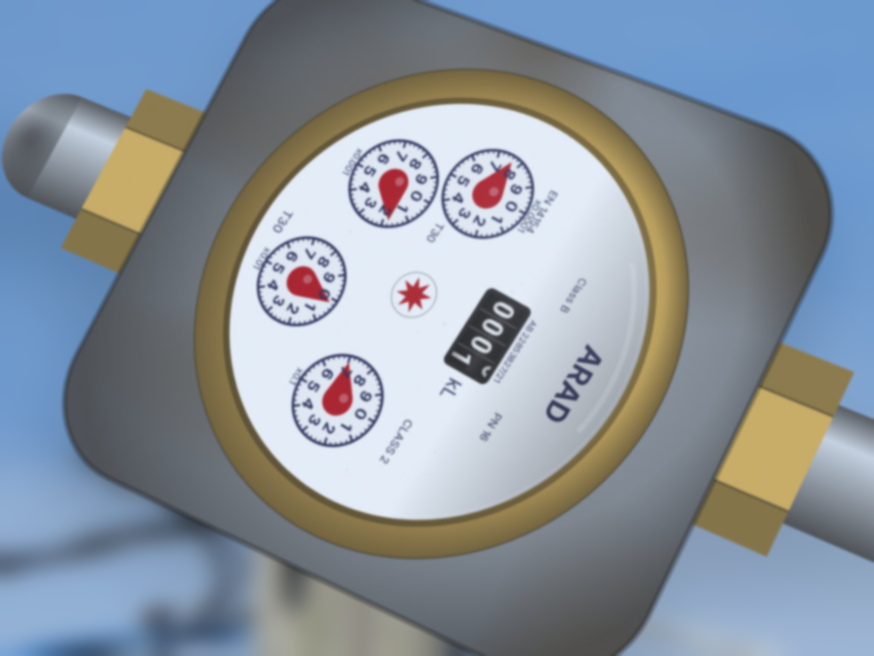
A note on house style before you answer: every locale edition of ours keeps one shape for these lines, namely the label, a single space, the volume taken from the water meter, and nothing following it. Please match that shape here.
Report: 0.7017 kL
